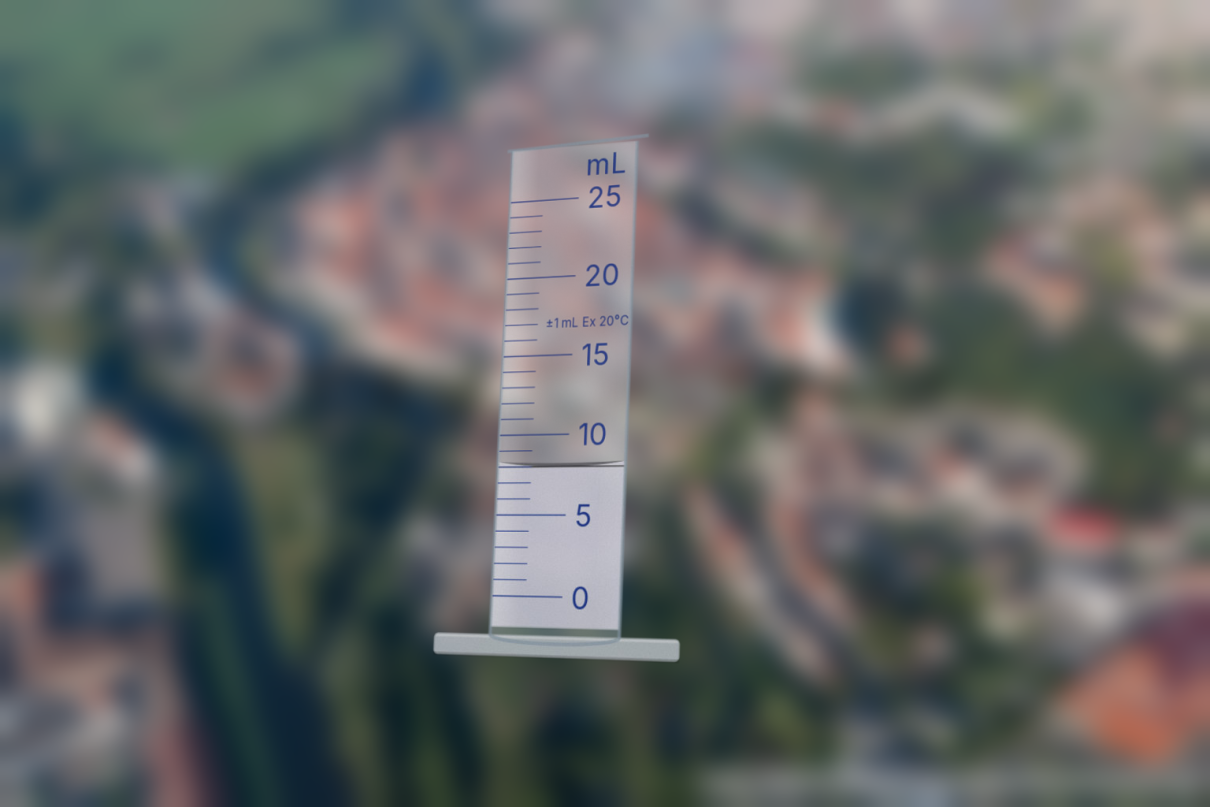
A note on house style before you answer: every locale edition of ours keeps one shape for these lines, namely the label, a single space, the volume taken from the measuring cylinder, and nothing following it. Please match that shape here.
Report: 8 mL
